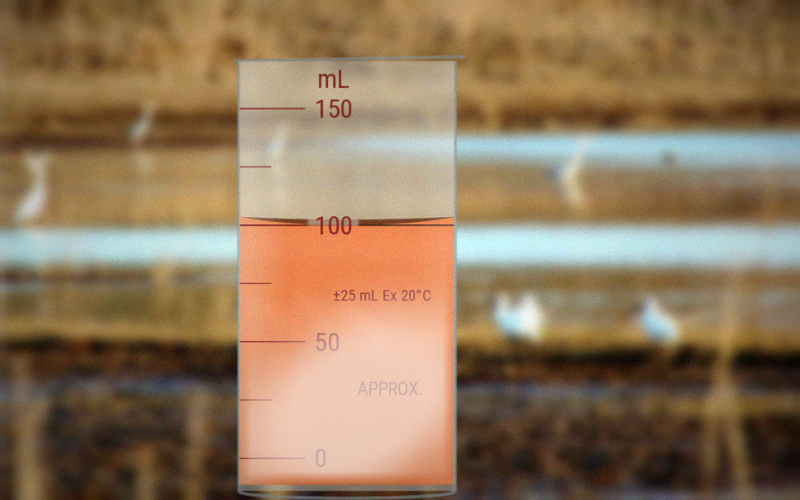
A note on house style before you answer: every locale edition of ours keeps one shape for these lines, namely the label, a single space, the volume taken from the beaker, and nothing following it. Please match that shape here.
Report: 100 mL
